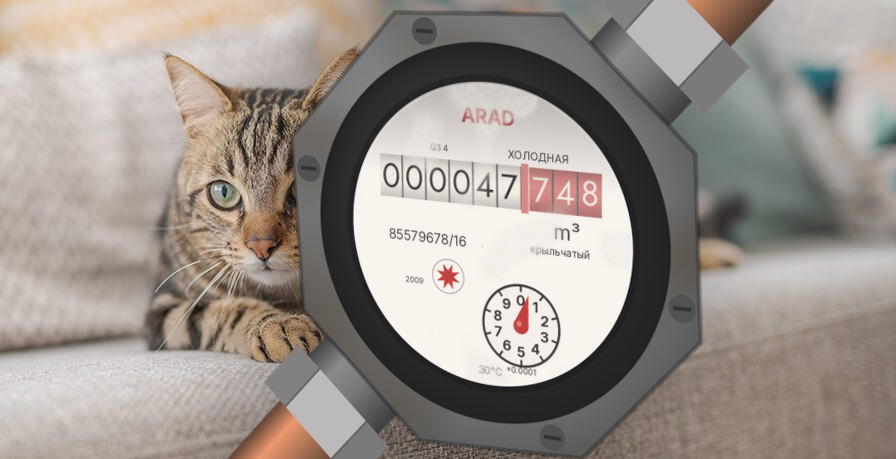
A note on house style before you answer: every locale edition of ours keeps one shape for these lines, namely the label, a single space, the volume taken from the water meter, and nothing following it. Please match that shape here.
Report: 47.7480 m³
